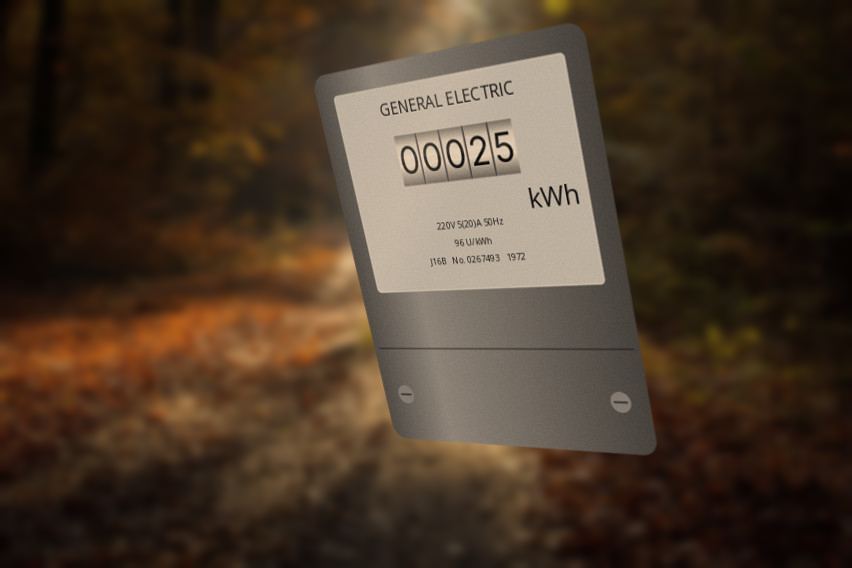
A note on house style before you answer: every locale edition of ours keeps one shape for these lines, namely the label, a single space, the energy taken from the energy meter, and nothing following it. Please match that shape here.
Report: 25 kWh
